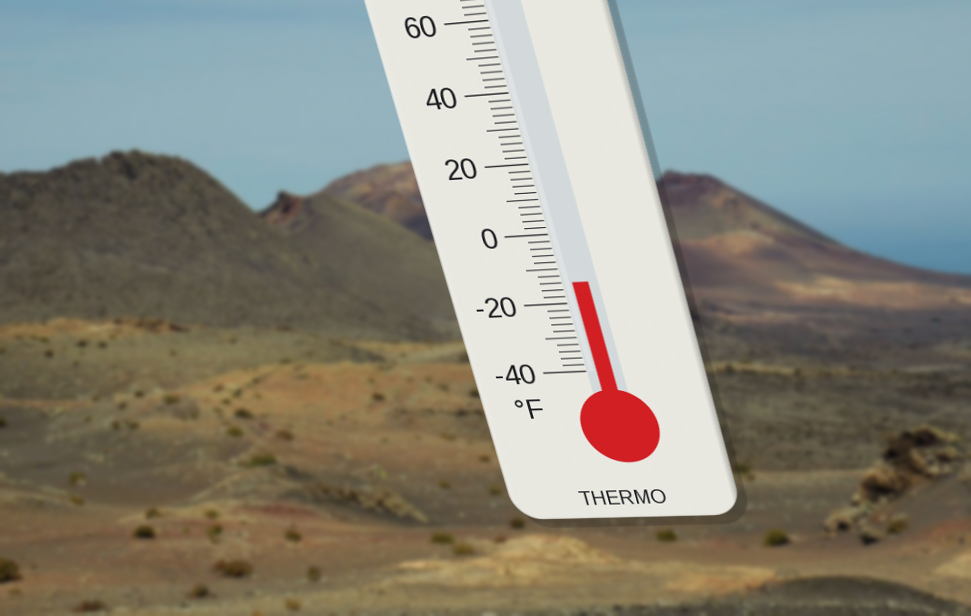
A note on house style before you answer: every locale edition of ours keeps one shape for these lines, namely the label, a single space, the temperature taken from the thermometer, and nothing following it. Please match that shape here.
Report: -14 °F
